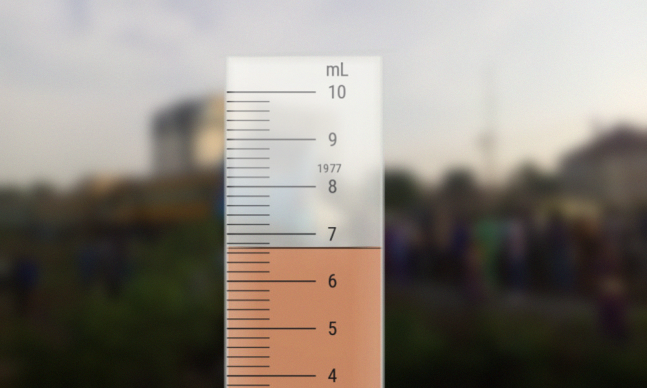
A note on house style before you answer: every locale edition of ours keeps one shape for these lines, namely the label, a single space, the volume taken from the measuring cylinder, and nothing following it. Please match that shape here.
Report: 6.7 mL
